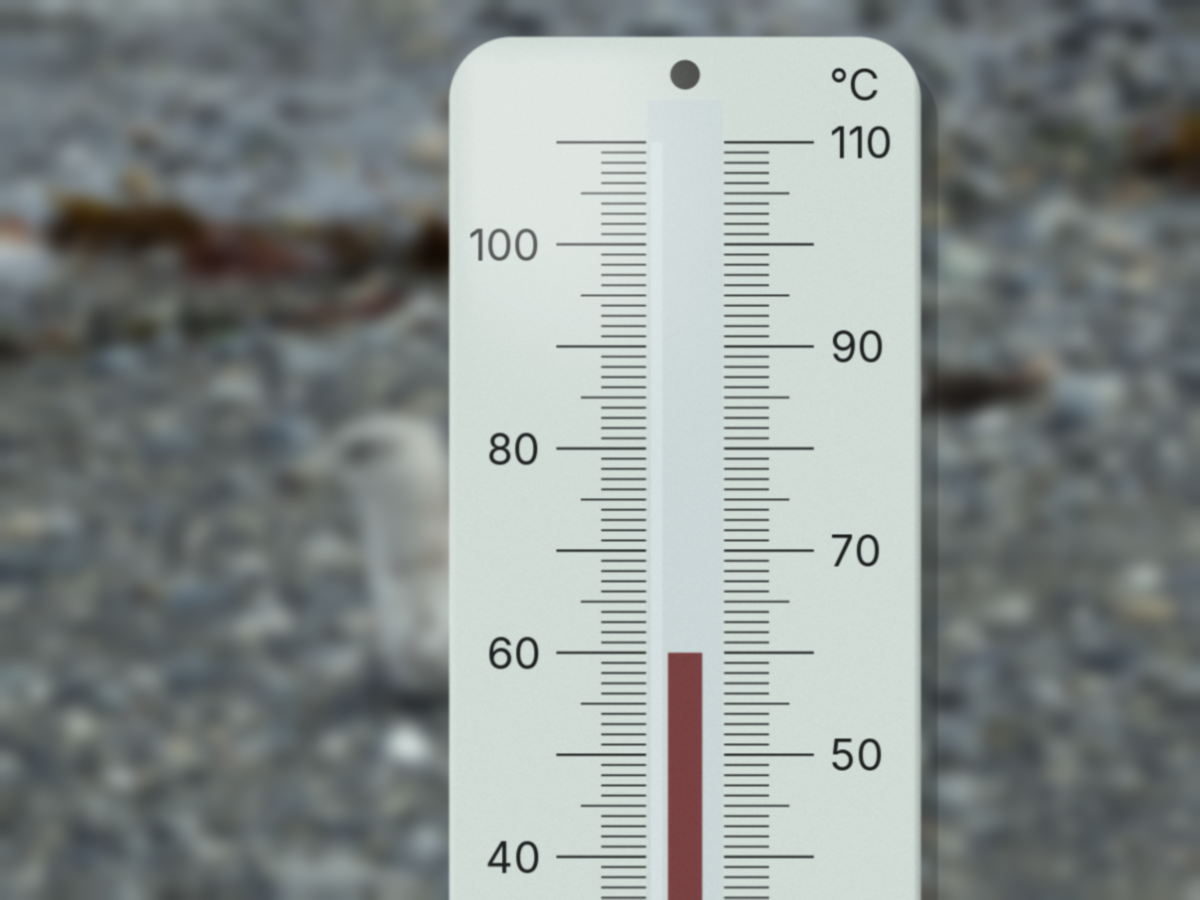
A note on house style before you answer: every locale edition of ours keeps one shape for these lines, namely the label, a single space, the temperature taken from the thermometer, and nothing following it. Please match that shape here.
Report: 60 °C
